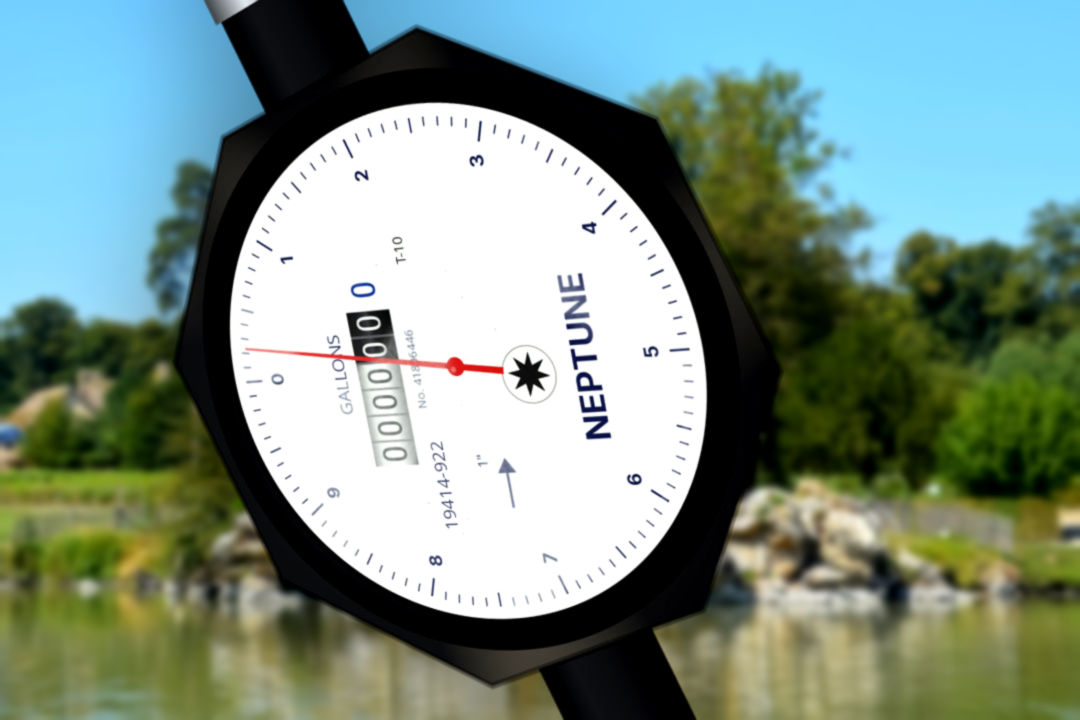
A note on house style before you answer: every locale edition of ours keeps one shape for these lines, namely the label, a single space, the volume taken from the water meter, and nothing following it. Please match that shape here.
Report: 0.2 gal
